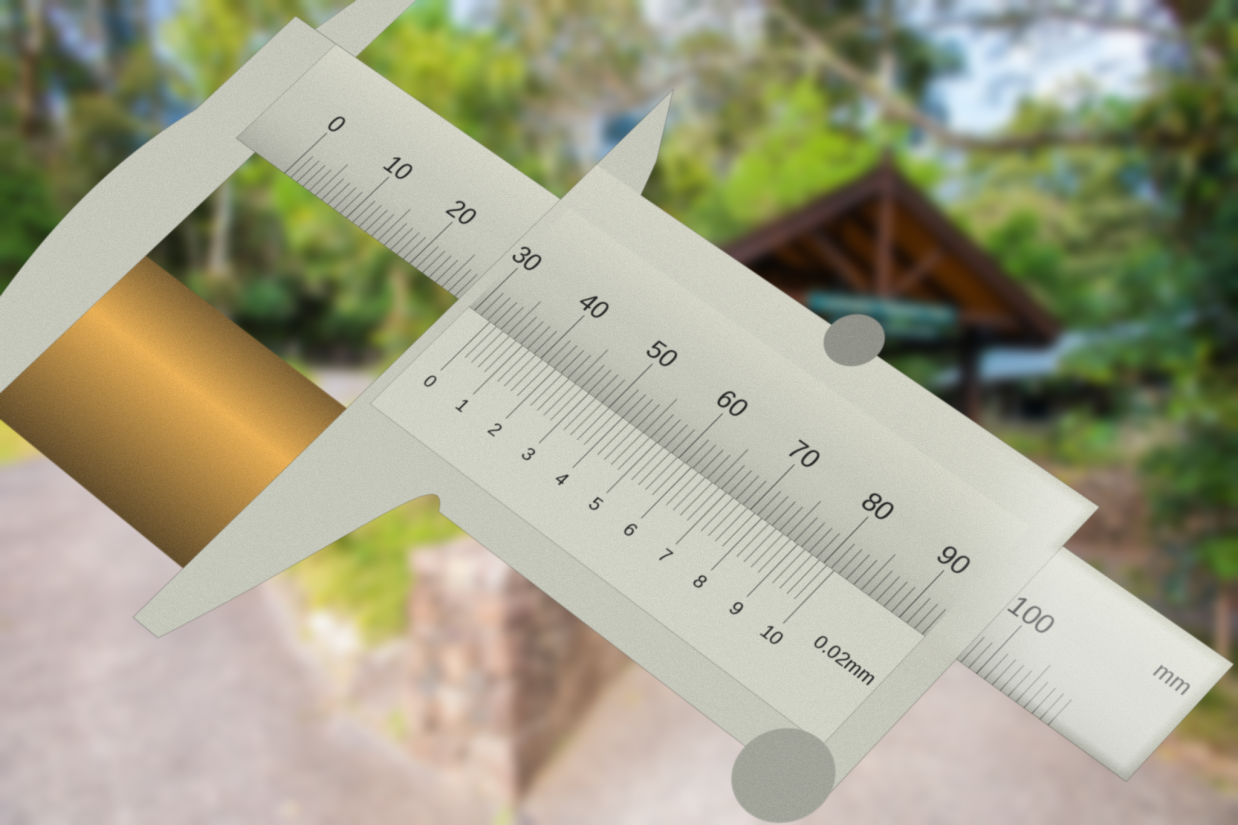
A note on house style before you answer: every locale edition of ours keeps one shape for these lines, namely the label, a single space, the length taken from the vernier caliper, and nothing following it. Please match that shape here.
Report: 32.4 mm
